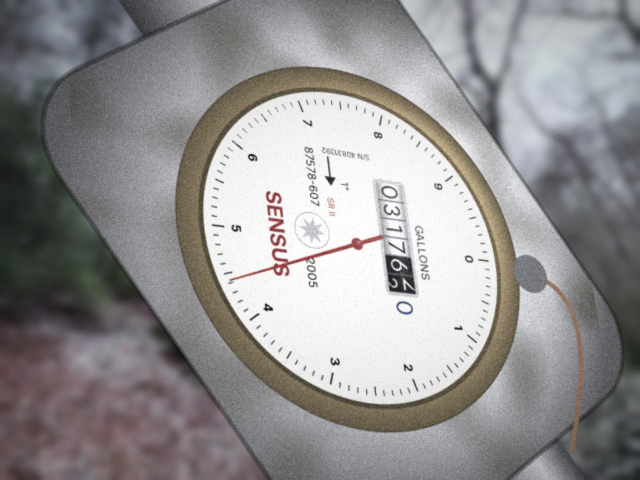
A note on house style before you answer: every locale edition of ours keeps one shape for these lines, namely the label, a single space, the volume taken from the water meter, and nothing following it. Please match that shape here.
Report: 317624.4 gal
